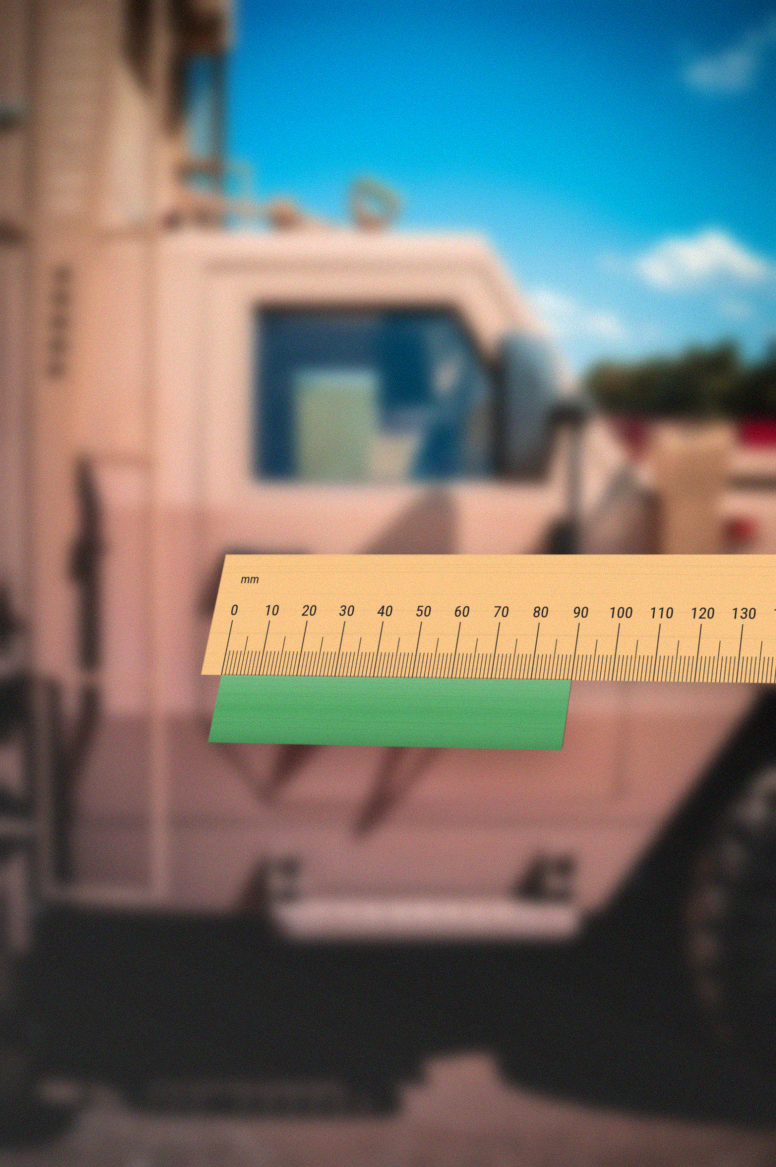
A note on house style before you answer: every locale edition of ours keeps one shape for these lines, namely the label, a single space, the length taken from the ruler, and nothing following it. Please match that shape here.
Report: 90 mm
